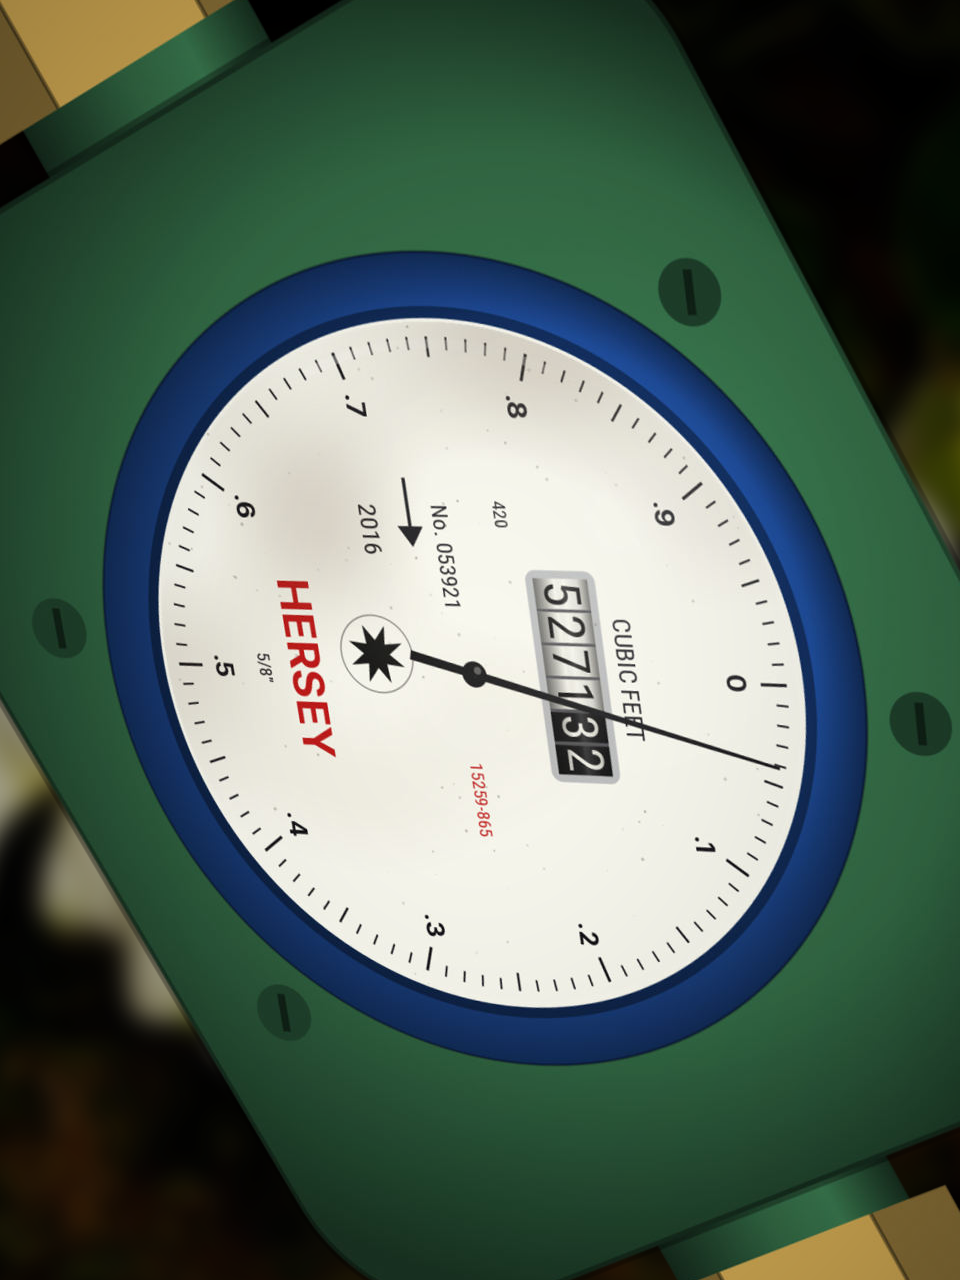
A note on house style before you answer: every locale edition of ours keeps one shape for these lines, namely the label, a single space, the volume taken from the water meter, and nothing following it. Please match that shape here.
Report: 527132.04 ft³
